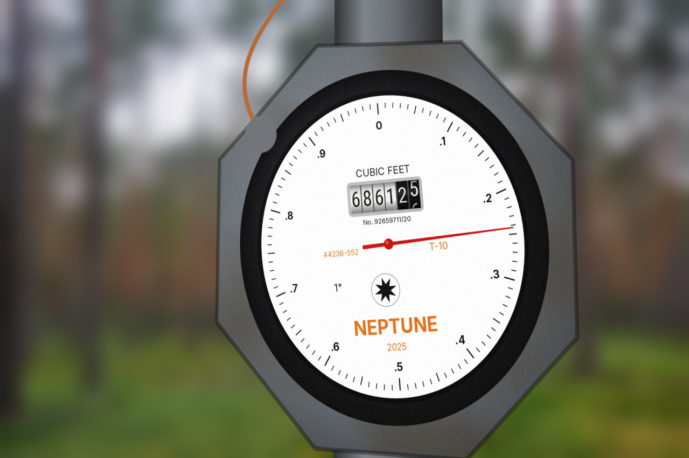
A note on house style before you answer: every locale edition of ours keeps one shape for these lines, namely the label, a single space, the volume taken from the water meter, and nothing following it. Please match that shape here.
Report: 686125.24 ft³
